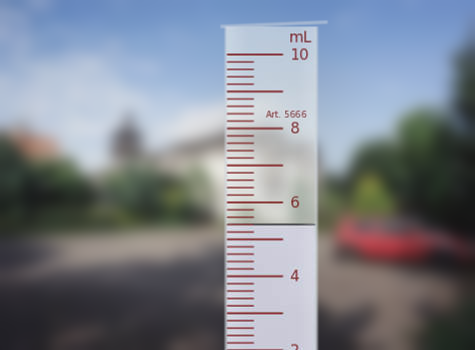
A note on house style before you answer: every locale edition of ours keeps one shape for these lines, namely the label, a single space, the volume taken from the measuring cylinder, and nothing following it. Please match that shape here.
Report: 5.4 mL
